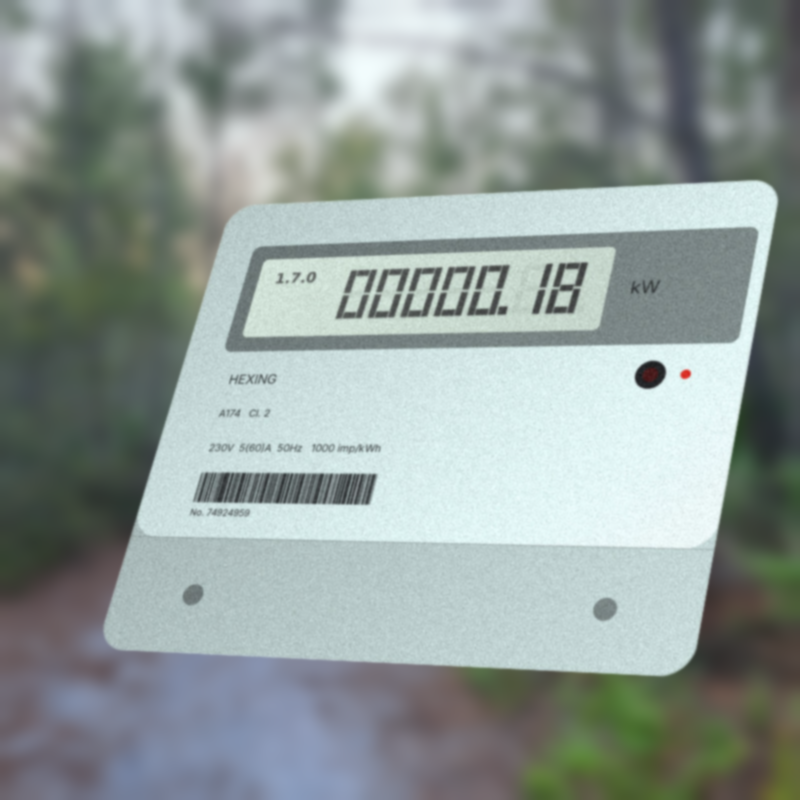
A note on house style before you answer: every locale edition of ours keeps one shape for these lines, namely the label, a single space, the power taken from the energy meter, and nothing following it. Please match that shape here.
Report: 0.18 kW
